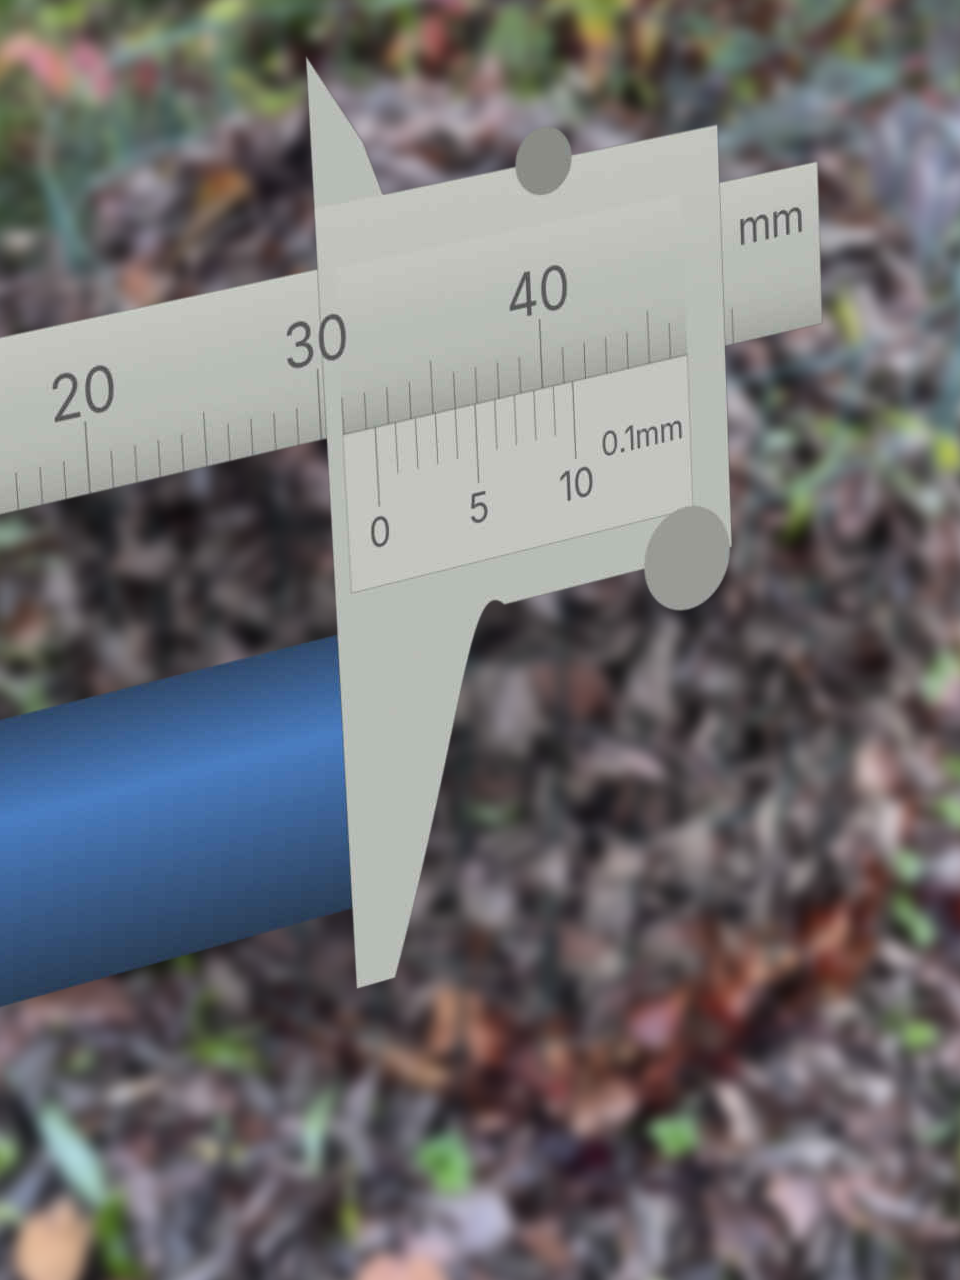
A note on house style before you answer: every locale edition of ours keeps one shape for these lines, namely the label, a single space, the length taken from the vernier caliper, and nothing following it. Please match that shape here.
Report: 32.4 mm
